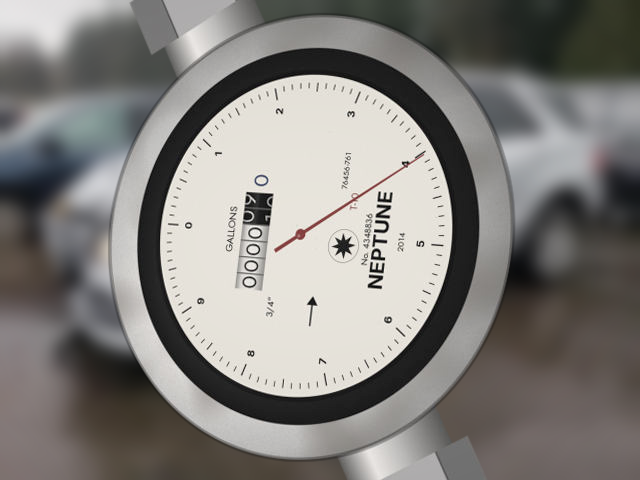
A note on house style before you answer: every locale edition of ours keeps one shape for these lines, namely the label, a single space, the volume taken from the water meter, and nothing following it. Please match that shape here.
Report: 94.0 gal
